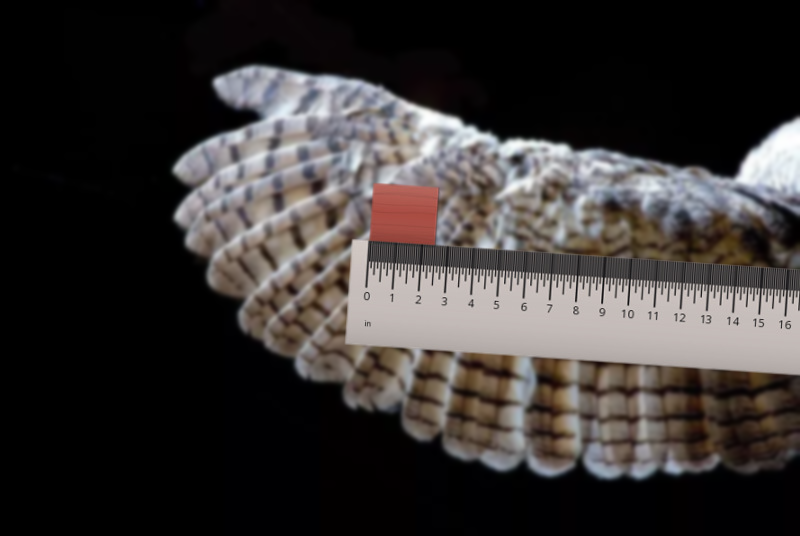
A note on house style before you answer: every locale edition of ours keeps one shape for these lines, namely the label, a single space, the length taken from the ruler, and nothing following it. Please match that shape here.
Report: 2.5 in
